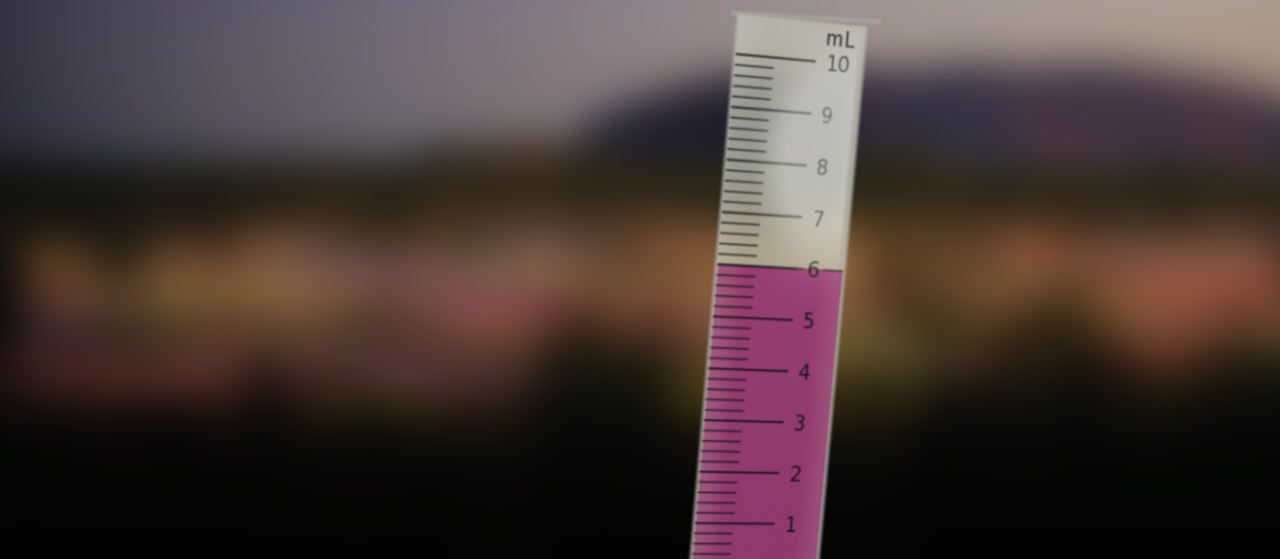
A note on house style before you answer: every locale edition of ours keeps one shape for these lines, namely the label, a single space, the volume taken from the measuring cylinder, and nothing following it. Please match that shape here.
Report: 6 mL
